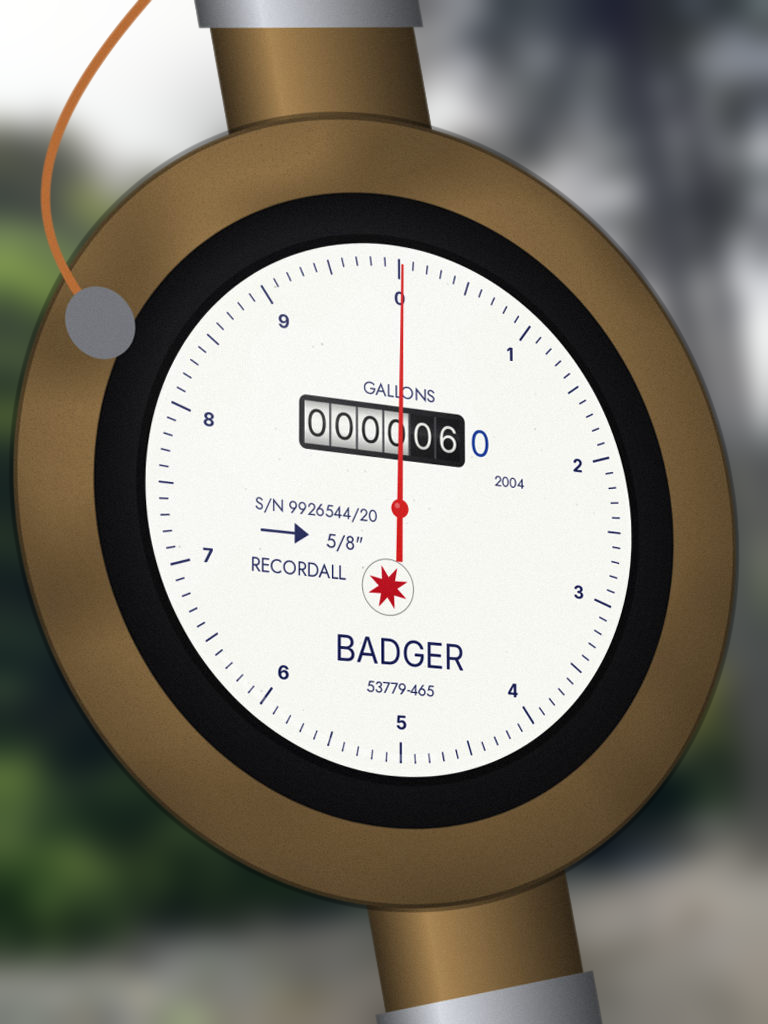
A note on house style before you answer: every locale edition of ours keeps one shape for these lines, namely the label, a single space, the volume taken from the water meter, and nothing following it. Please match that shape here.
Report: 60.0 gal
